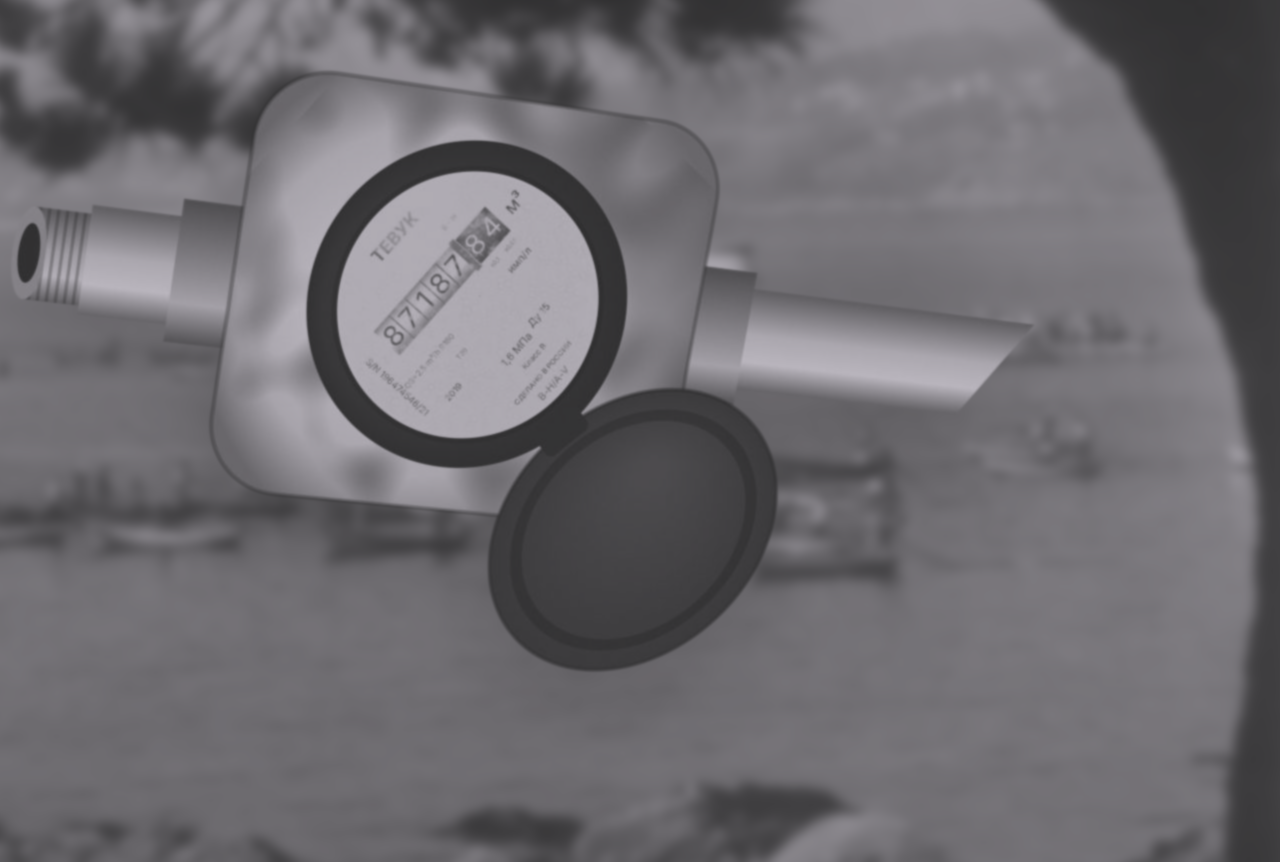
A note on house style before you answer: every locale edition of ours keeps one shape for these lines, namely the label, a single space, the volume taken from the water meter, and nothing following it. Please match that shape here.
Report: 87187.84 m³
